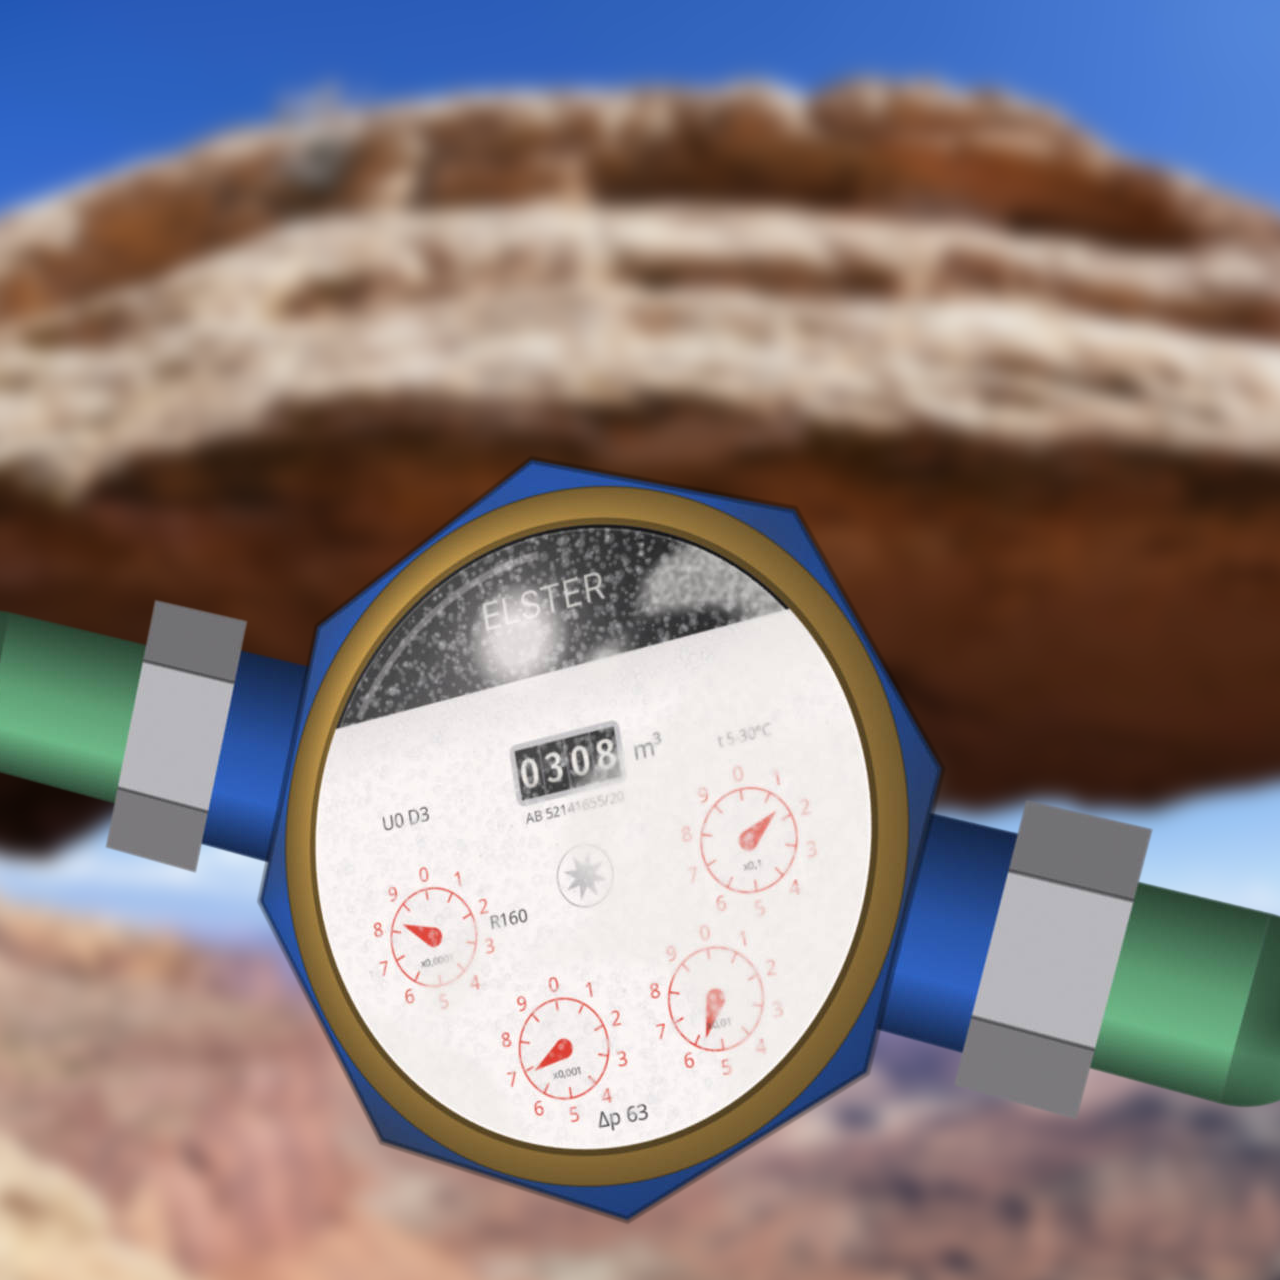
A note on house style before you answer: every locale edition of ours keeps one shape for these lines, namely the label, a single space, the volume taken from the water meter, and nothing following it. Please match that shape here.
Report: 308.1568 m³
